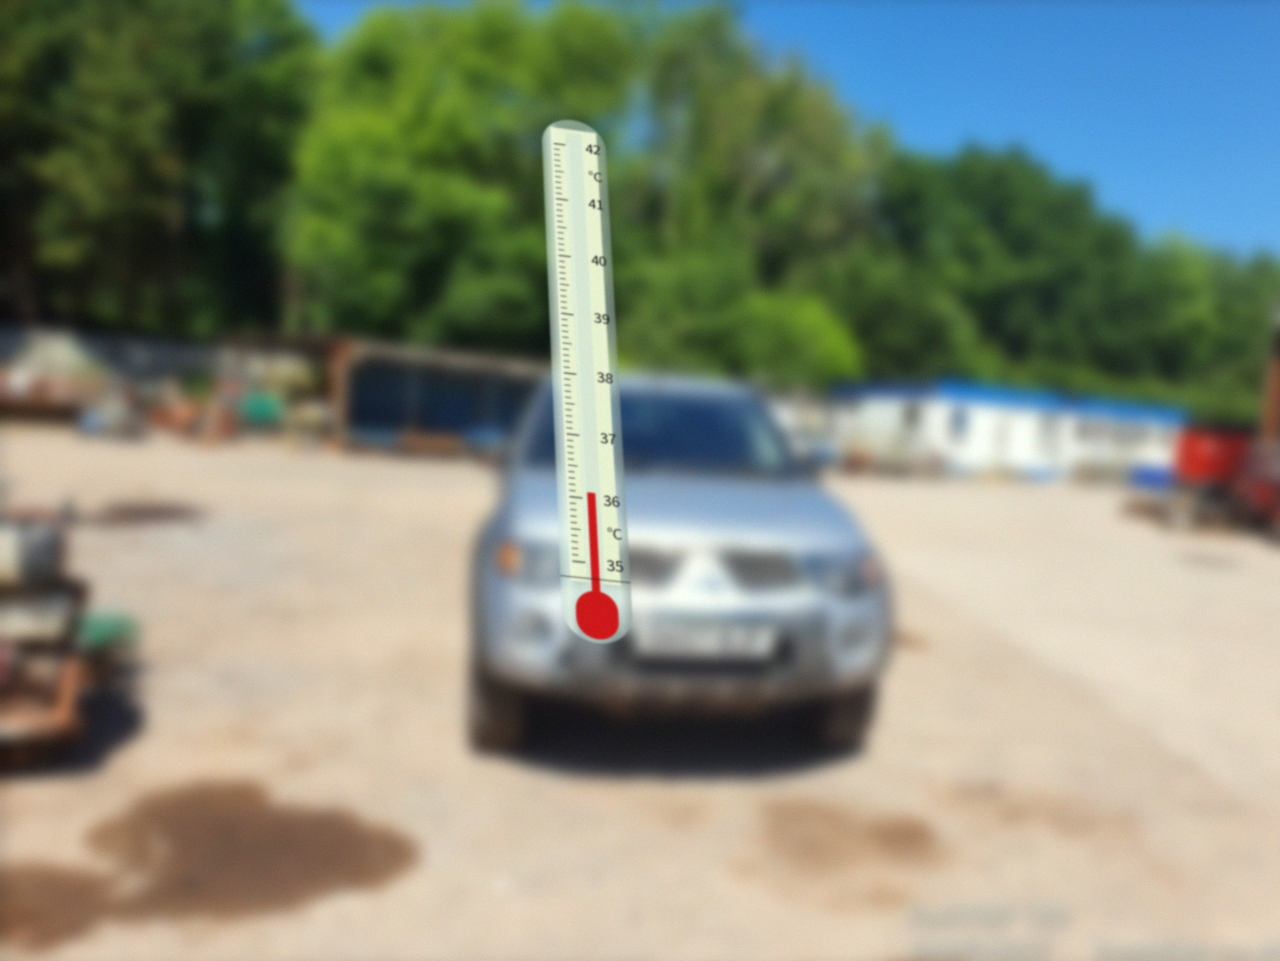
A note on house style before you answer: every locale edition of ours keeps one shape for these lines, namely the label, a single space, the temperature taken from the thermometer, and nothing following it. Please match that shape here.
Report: 36.1 °C
